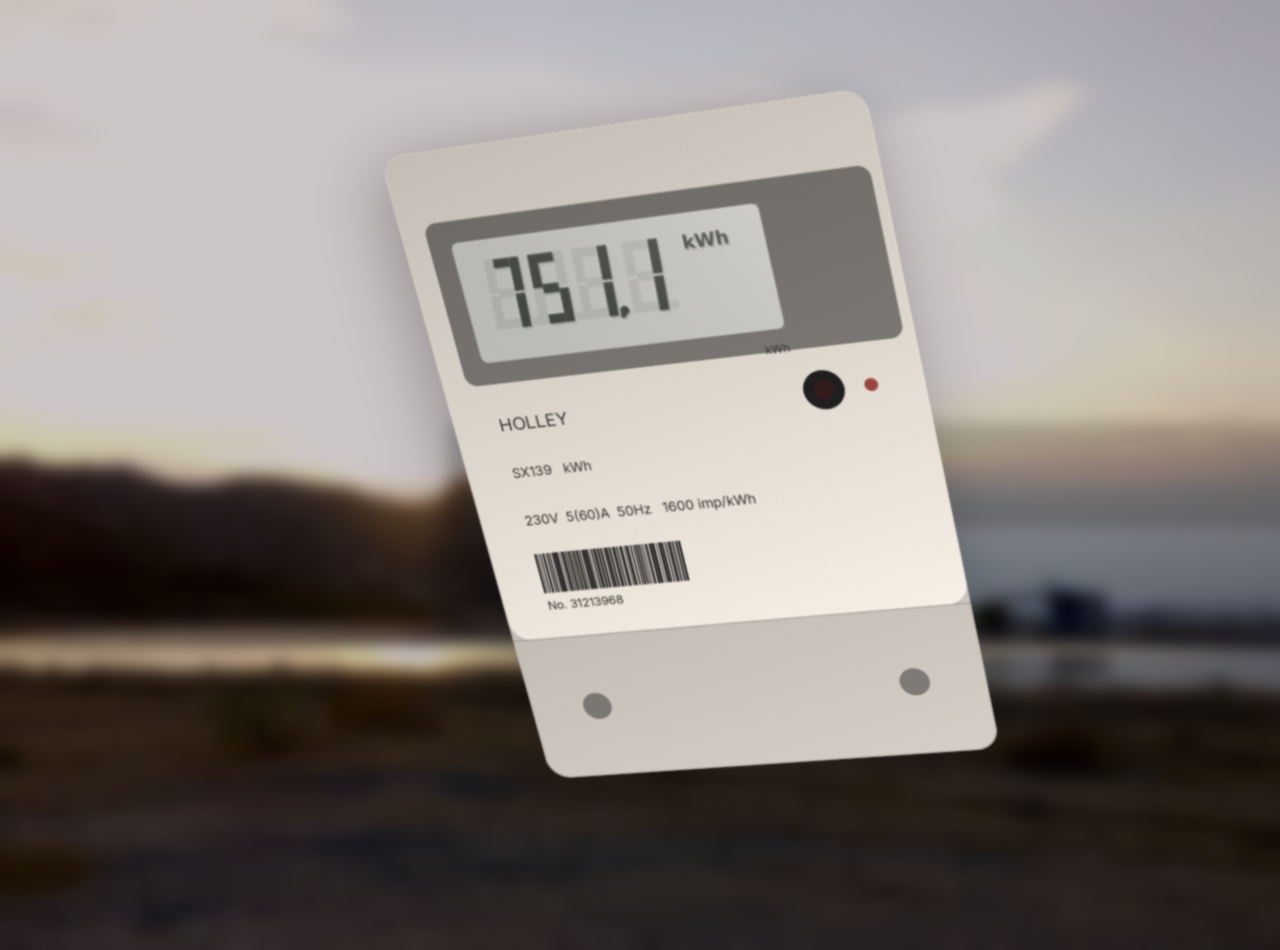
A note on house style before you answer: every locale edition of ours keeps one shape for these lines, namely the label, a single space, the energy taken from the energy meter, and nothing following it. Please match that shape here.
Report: 751.1 kWh
